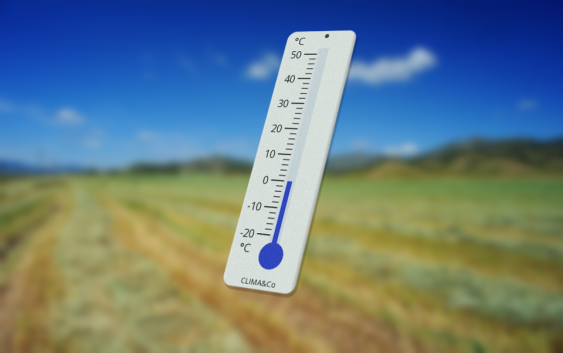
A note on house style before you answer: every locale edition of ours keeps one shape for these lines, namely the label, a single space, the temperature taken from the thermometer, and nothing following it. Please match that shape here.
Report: 0 °C
